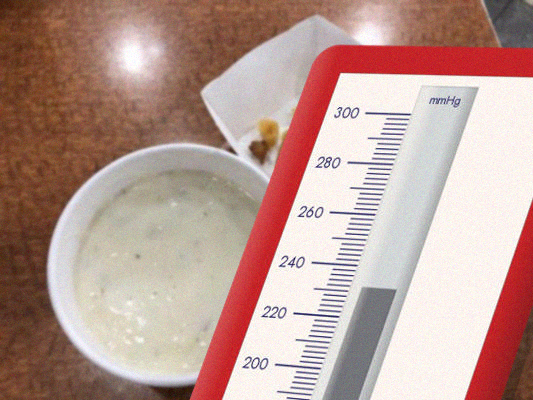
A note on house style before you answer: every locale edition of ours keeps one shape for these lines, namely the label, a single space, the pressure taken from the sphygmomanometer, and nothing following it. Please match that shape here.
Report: 232 mmHg
